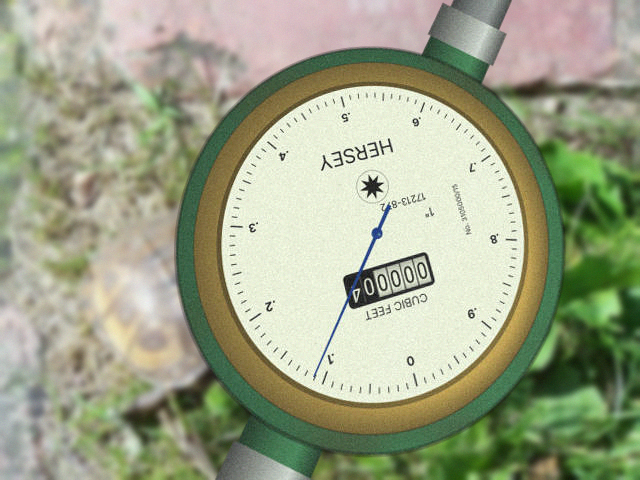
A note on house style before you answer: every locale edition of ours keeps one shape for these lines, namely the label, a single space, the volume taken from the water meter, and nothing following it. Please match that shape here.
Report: 4.11 ft³
